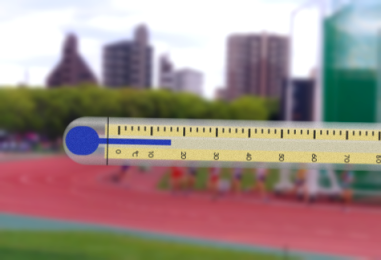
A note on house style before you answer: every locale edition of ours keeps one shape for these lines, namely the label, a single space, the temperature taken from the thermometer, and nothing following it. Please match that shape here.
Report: 16 °C
